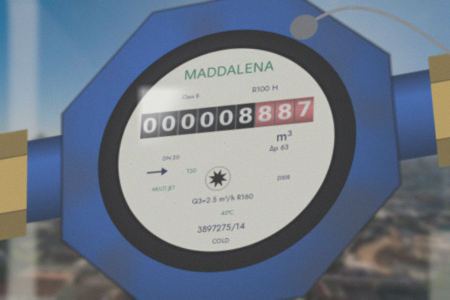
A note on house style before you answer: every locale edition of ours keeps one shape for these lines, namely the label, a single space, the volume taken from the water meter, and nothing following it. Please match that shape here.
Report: 8.887 m³
